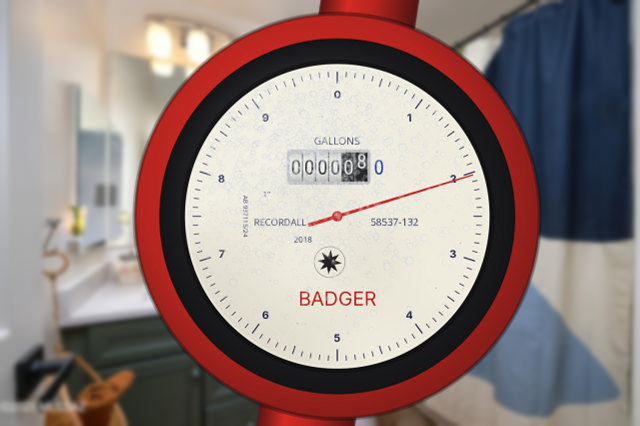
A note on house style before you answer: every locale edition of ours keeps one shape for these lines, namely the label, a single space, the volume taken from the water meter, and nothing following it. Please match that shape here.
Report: 82.0 gal
